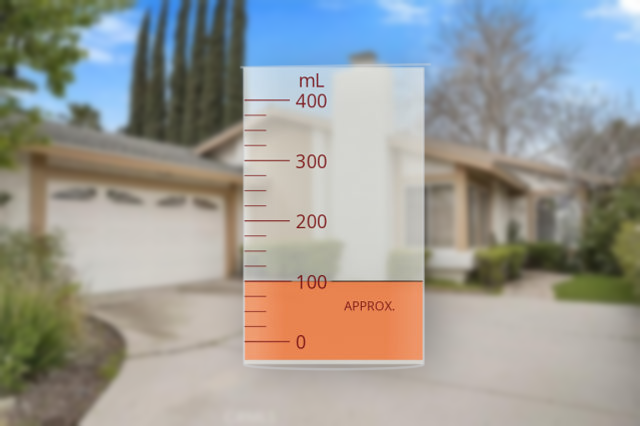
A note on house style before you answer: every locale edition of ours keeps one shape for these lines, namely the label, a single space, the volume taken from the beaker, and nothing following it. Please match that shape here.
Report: 100 mL
